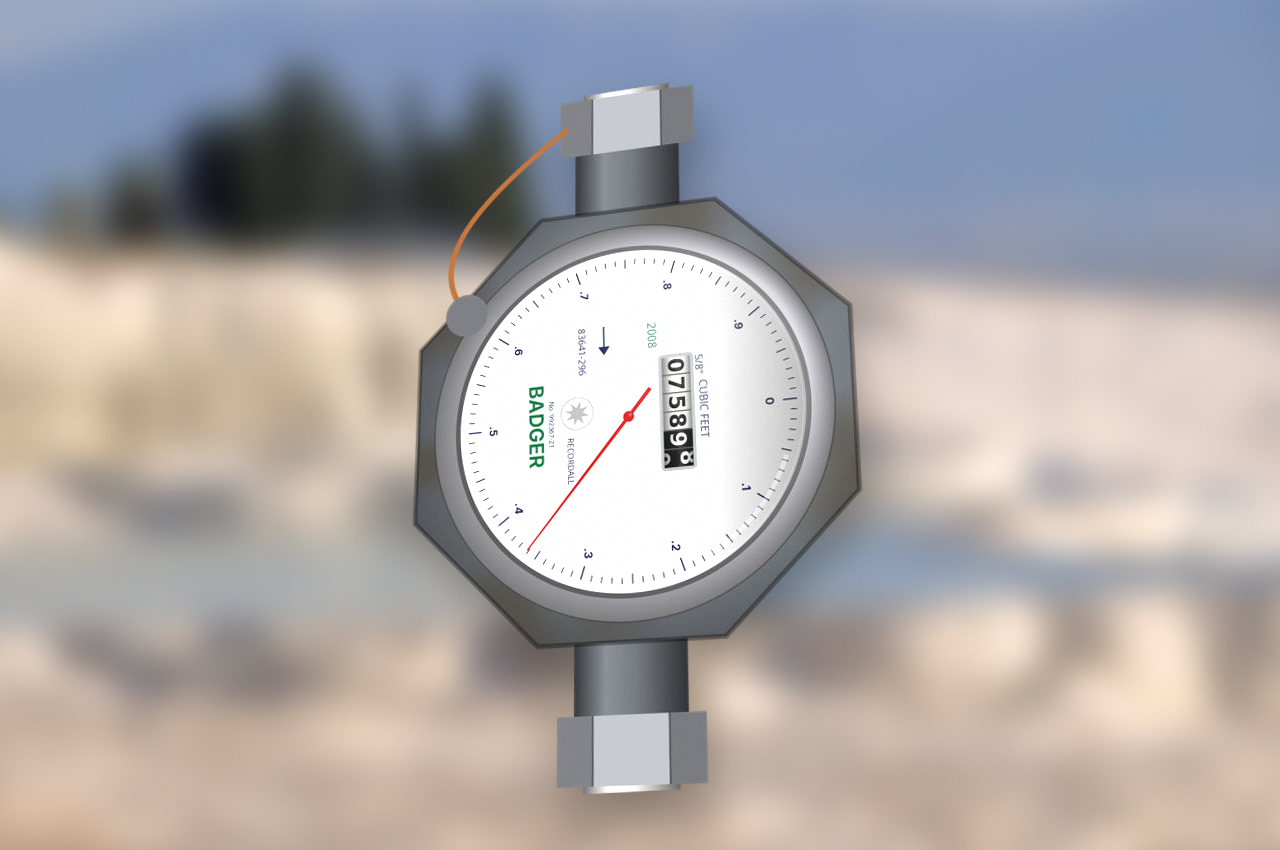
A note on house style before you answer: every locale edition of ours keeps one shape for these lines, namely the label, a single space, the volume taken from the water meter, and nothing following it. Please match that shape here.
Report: 75898.36 ft³
